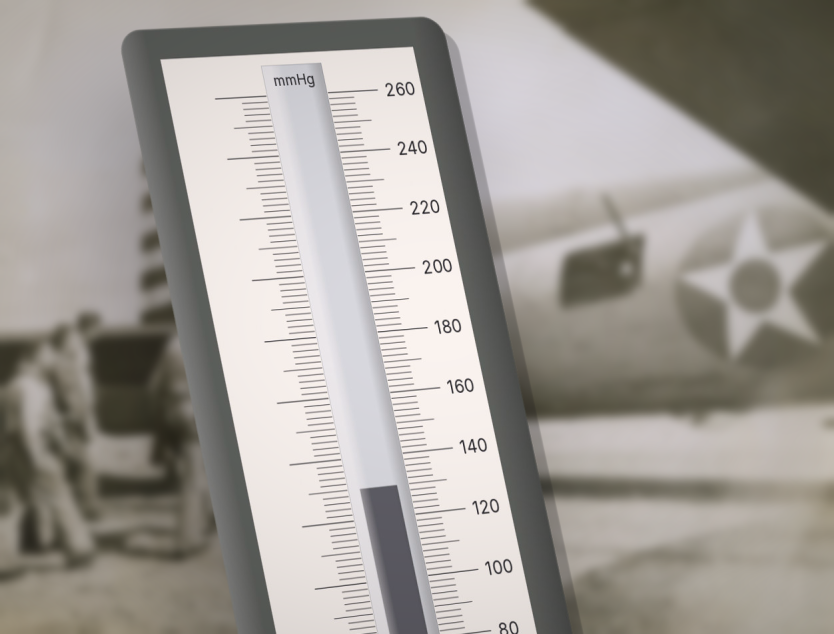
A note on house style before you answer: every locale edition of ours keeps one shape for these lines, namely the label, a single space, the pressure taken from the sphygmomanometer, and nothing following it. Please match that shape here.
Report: 130 mmHg
